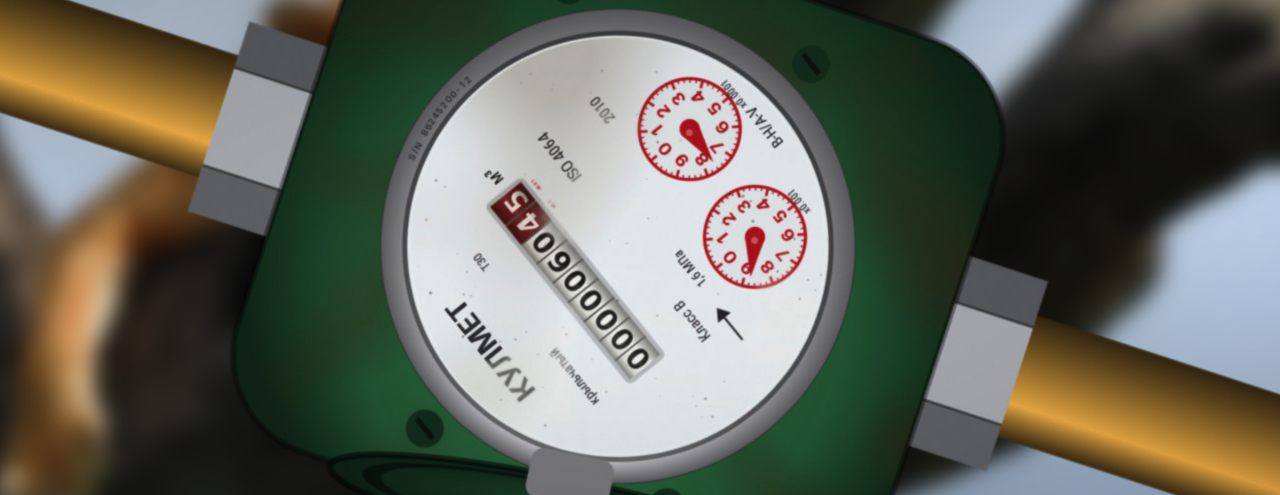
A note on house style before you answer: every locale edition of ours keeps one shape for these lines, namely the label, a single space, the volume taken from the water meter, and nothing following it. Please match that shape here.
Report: 60.4487 m³
